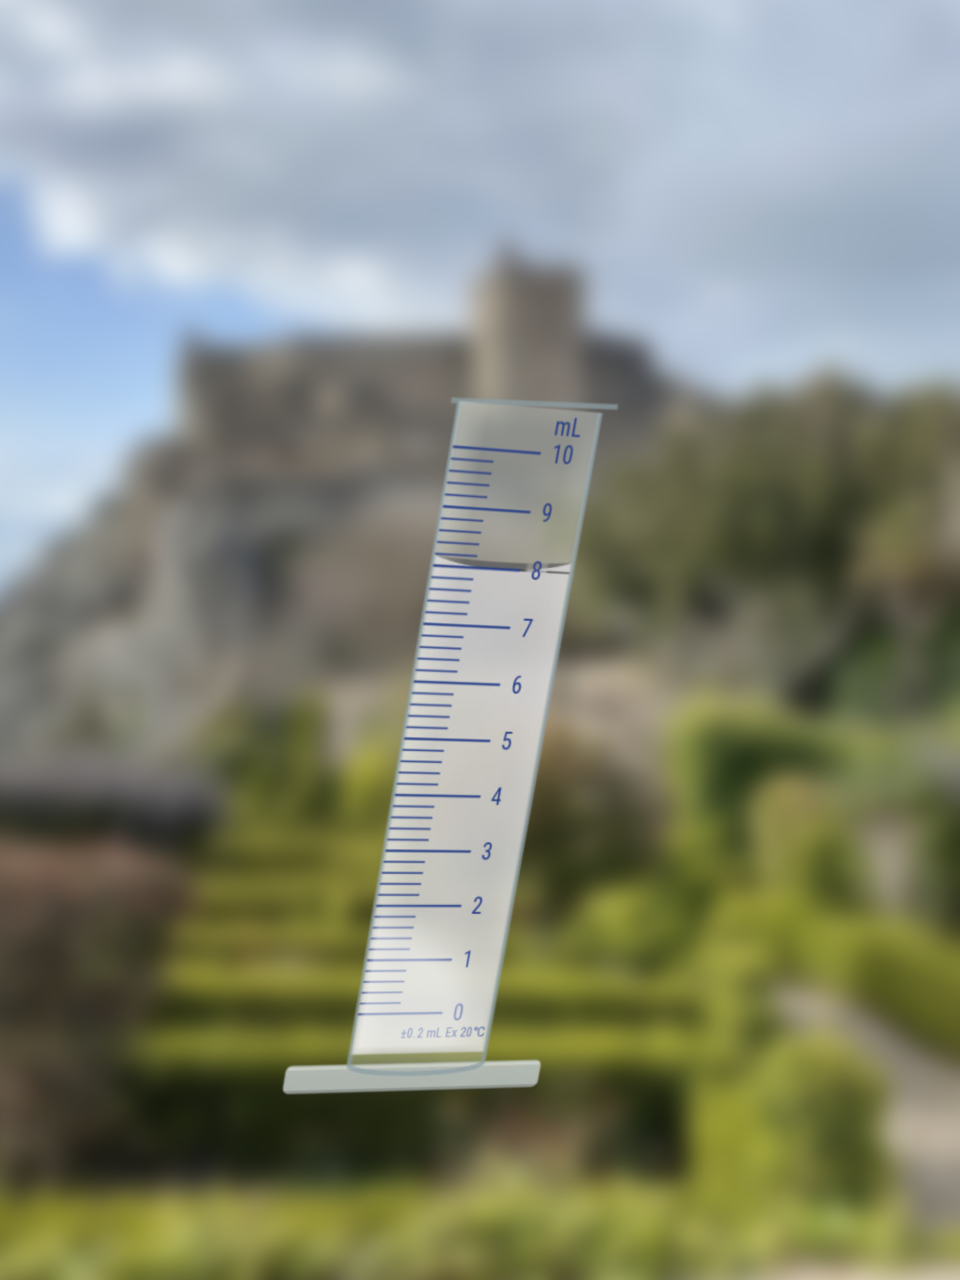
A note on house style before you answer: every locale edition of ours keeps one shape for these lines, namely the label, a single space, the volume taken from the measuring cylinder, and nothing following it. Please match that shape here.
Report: 8 mL
